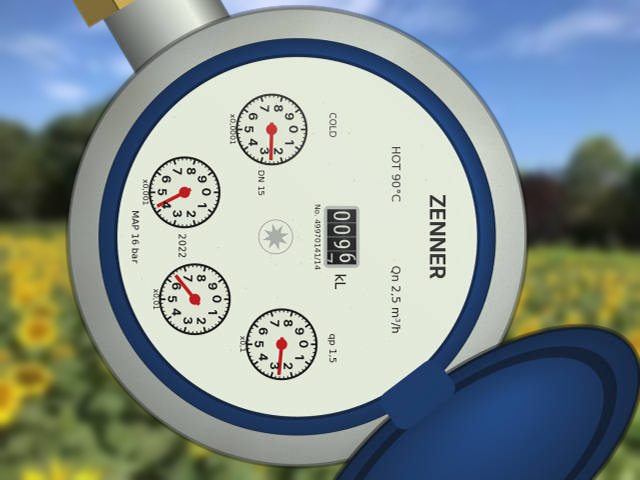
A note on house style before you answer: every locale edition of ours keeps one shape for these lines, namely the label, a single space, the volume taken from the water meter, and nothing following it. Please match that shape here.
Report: 96.2642 kL
